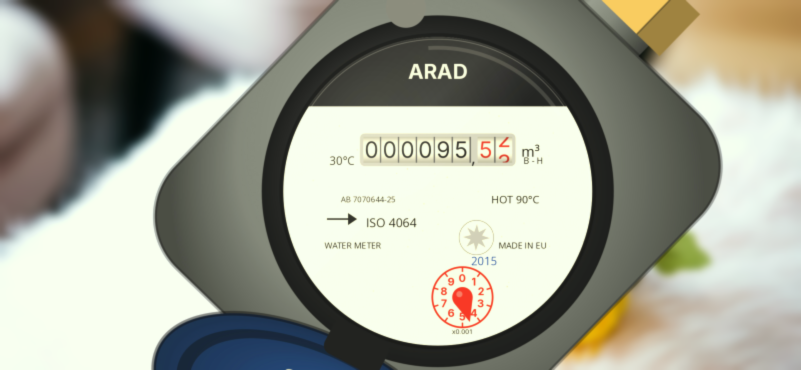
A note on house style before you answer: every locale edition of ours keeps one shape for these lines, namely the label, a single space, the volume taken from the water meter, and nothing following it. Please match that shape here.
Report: 95.524 m³
